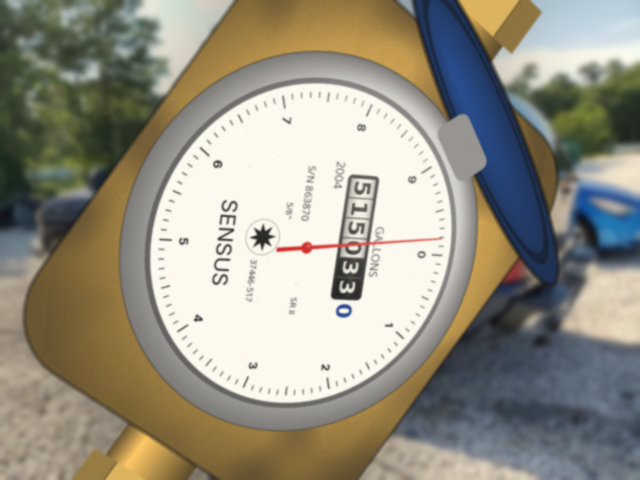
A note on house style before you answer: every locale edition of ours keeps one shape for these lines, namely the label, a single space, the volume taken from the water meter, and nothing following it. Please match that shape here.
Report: 5150329.8 gal
